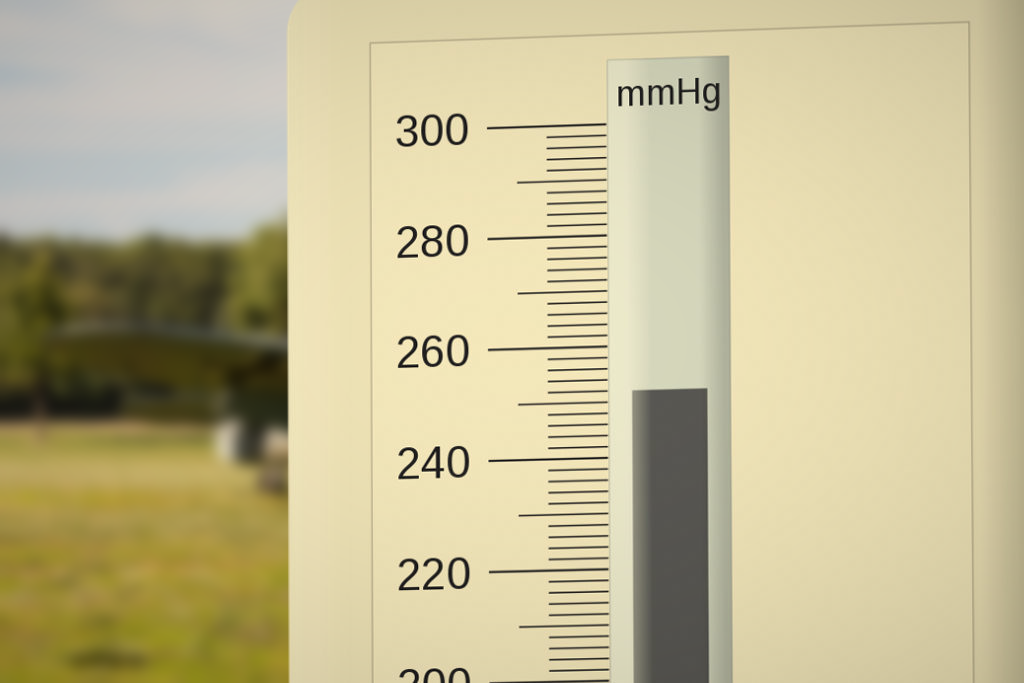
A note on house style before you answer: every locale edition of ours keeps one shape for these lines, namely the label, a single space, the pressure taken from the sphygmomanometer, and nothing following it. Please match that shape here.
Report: 252 mmHg
